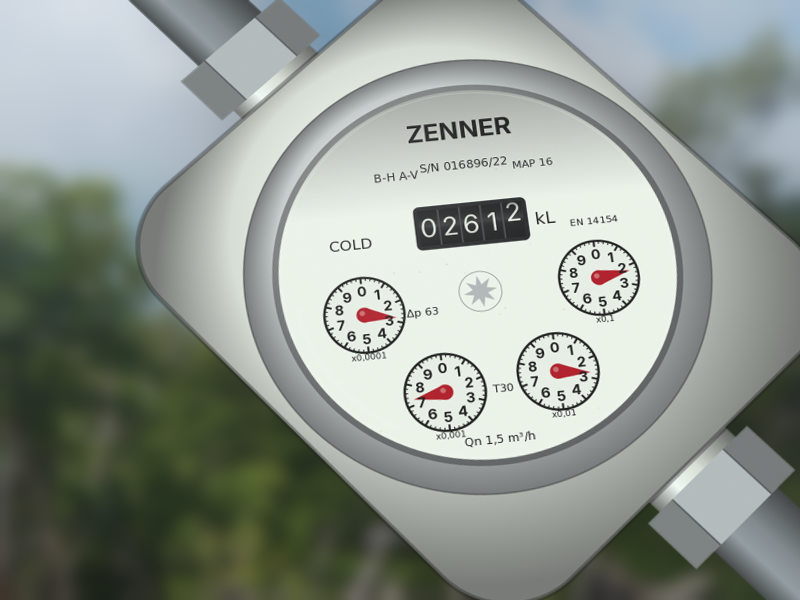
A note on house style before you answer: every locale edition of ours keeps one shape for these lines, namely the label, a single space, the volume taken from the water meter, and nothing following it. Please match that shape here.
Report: 2612.2272 kL
